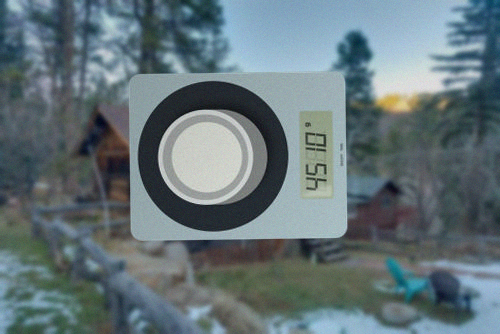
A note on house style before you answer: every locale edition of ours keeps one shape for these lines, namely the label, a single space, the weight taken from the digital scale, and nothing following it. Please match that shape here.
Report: 4510 g
